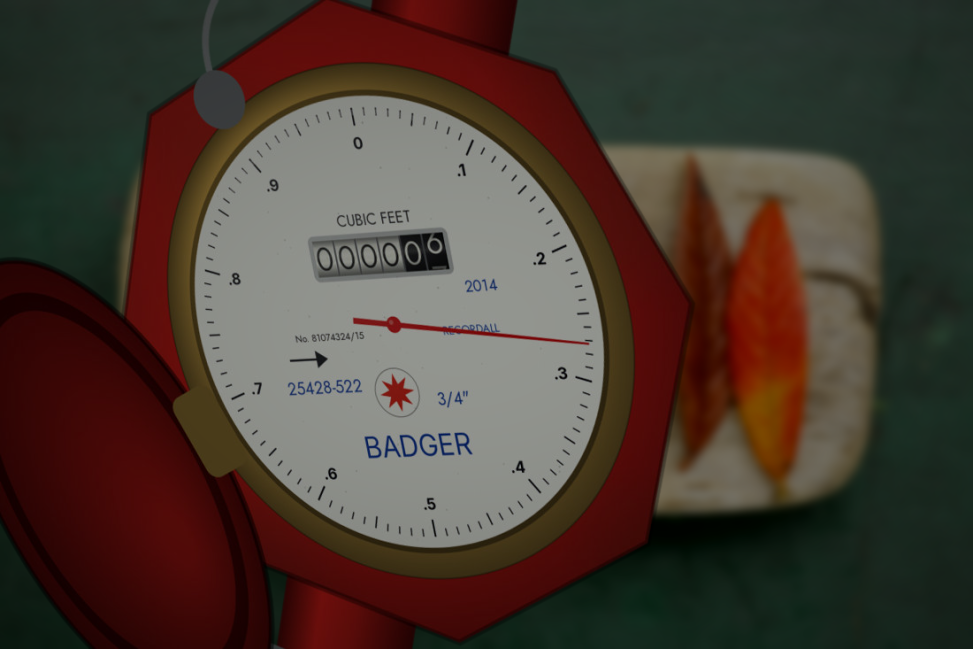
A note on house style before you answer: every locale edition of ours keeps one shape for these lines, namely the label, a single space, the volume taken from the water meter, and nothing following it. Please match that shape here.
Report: 6.27 ft³
